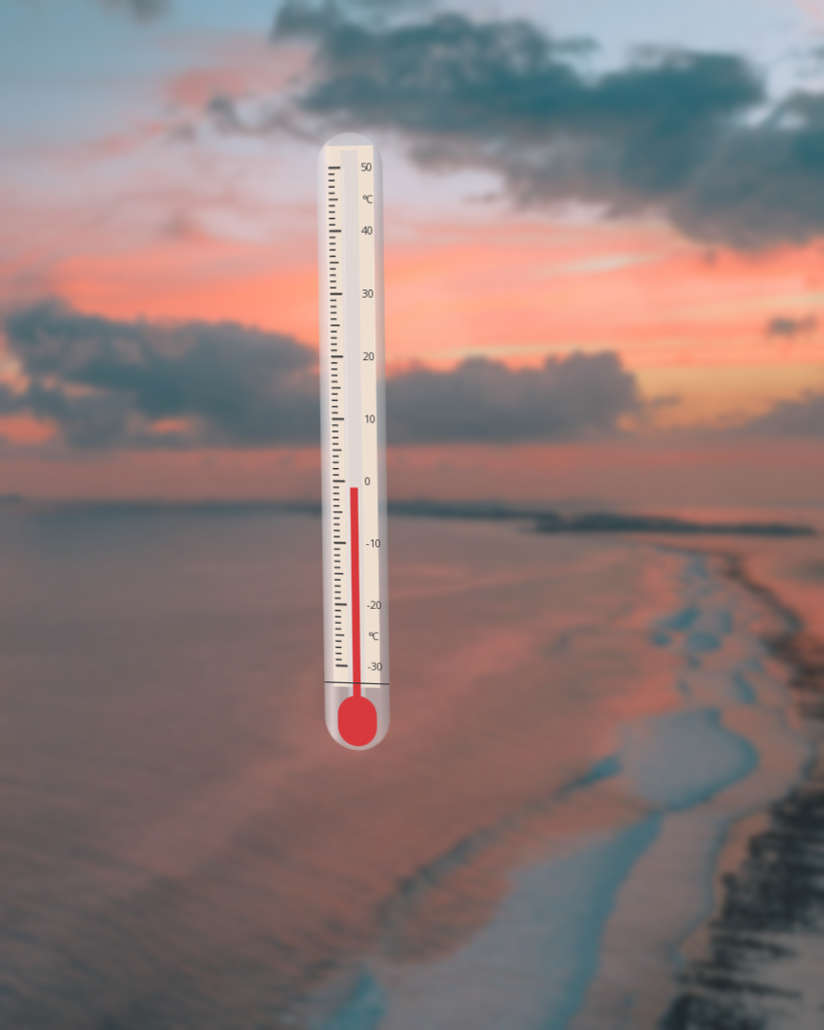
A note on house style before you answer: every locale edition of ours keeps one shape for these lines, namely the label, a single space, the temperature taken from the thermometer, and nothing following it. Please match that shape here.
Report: -1 °C
